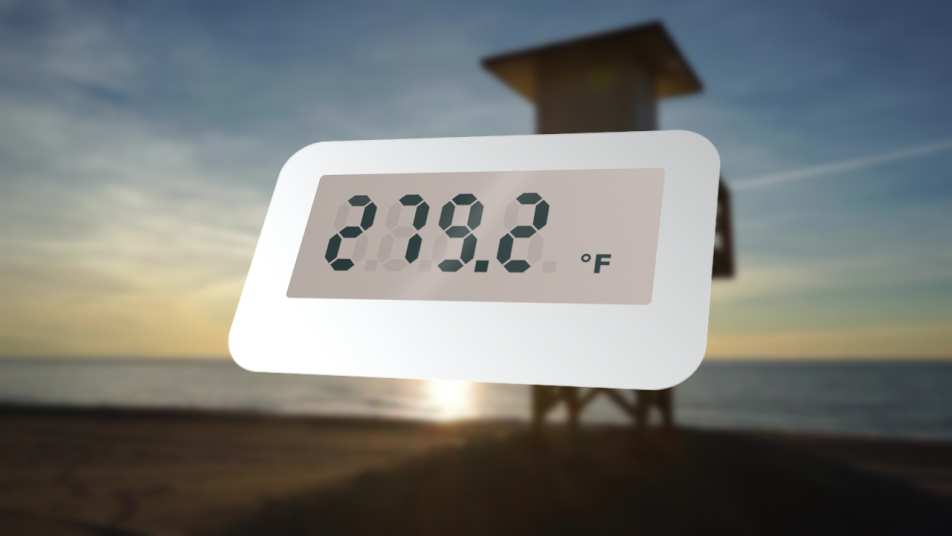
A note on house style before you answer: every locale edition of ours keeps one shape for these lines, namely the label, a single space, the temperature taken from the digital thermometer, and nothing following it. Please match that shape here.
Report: 279.2 °F
